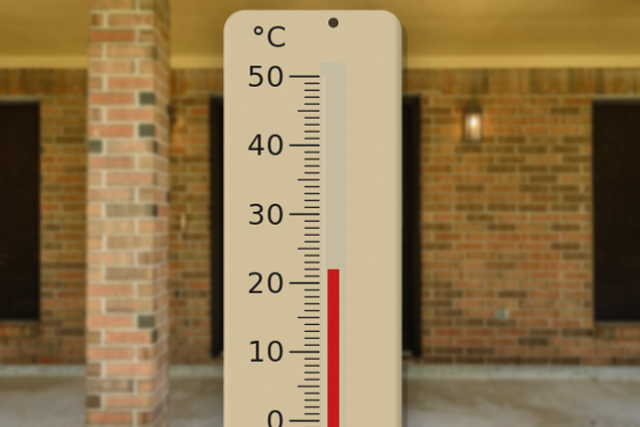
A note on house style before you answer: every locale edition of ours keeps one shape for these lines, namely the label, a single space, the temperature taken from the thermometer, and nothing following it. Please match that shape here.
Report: 22 °C
